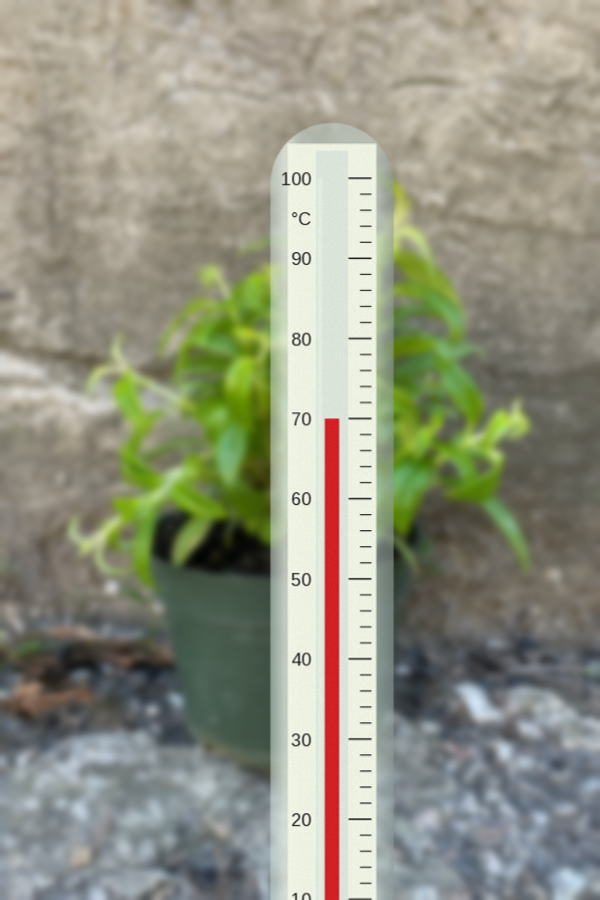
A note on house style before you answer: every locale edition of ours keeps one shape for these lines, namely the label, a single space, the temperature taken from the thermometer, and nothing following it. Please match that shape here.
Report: 70 °C
